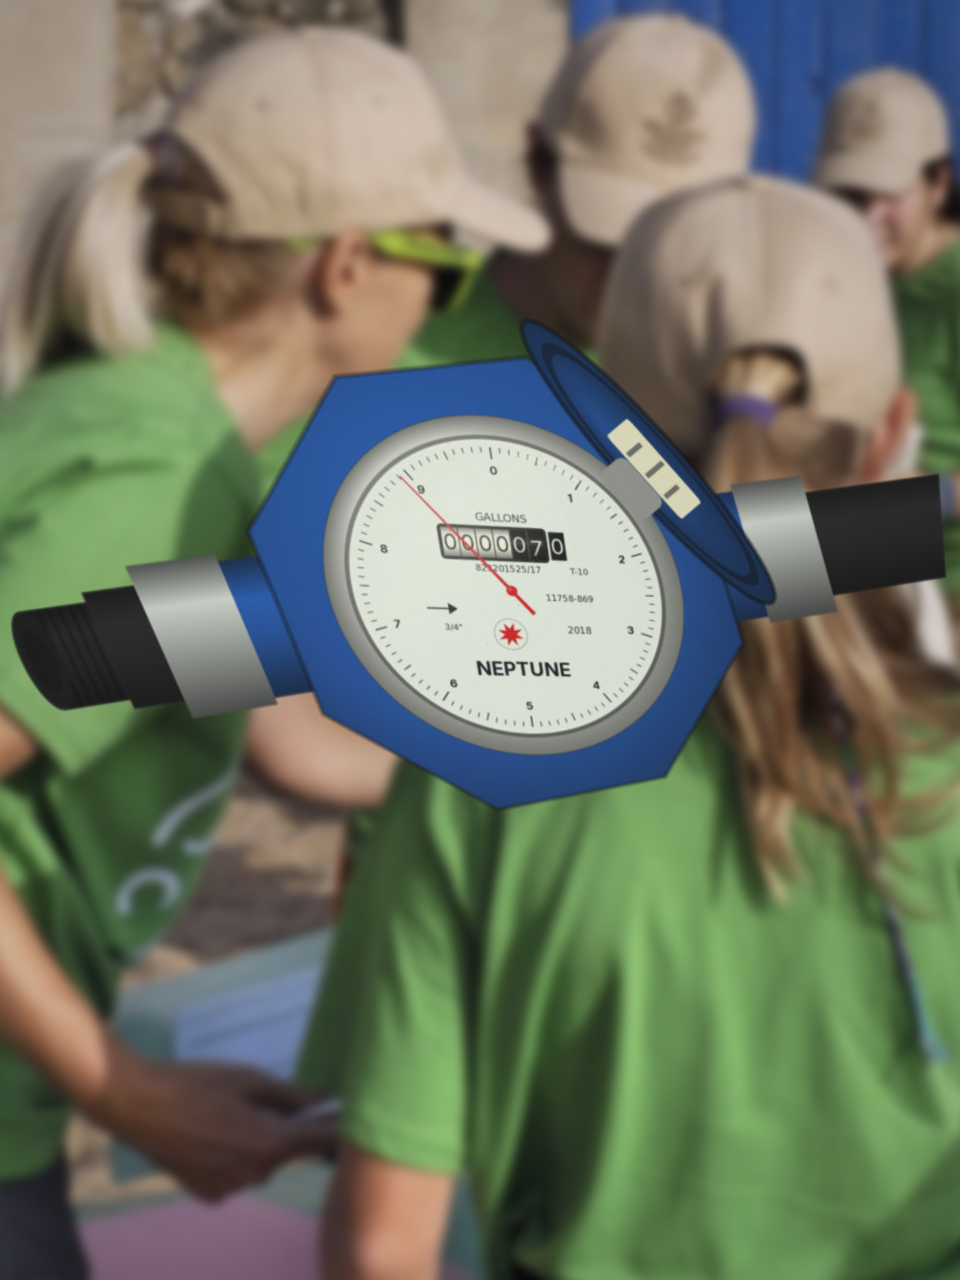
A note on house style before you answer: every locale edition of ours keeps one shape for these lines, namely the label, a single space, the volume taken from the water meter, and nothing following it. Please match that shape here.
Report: 68.9 gal
